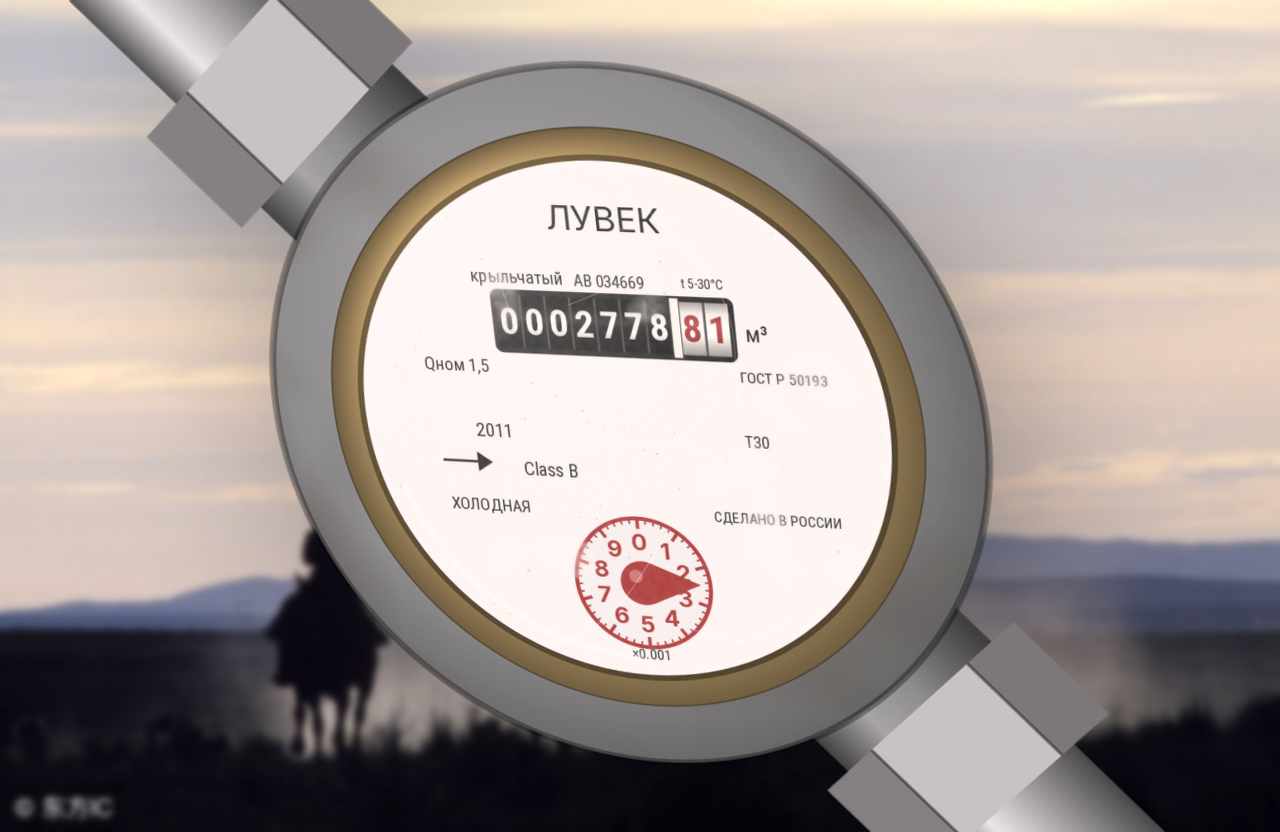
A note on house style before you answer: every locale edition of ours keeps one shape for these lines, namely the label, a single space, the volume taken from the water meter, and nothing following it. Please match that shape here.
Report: 2778.812 m³
